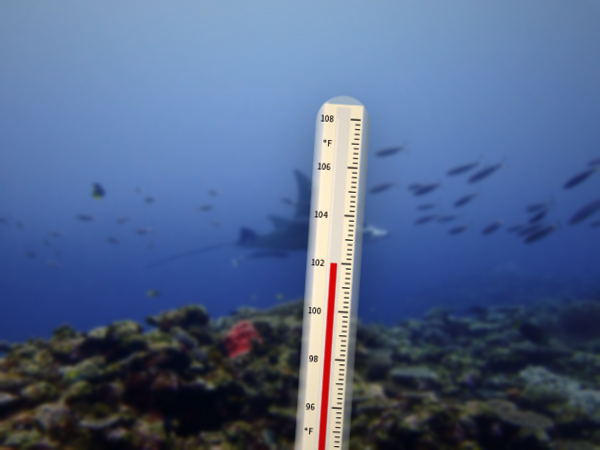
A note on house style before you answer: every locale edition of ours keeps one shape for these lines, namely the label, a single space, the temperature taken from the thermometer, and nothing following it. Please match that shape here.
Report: 102 °F
